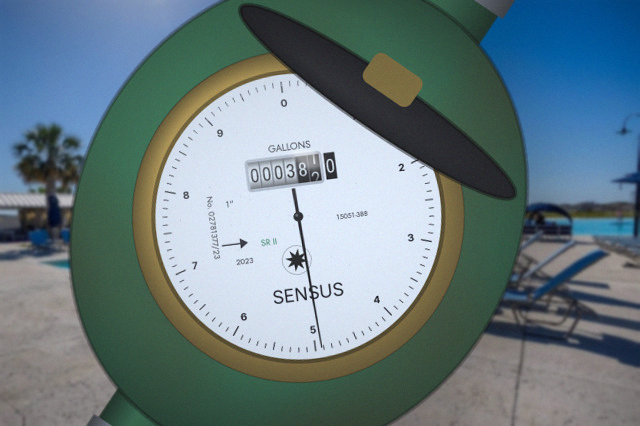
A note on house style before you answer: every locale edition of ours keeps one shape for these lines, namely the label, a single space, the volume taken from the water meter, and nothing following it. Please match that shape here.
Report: 3814.9 gal
